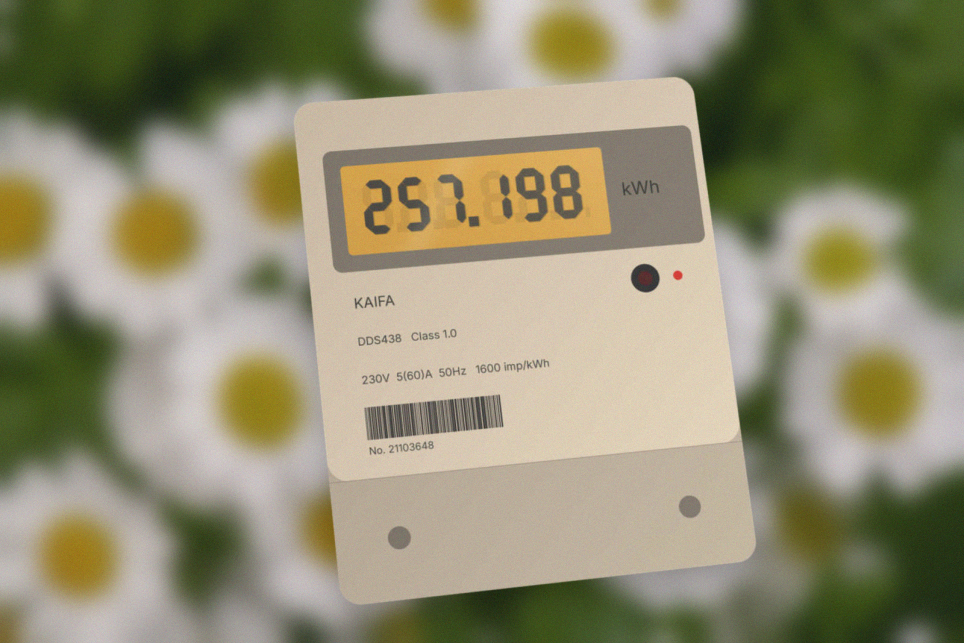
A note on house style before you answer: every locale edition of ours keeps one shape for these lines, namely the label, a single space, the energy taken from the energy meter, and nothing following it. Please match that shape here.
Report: 257.198 kWh
